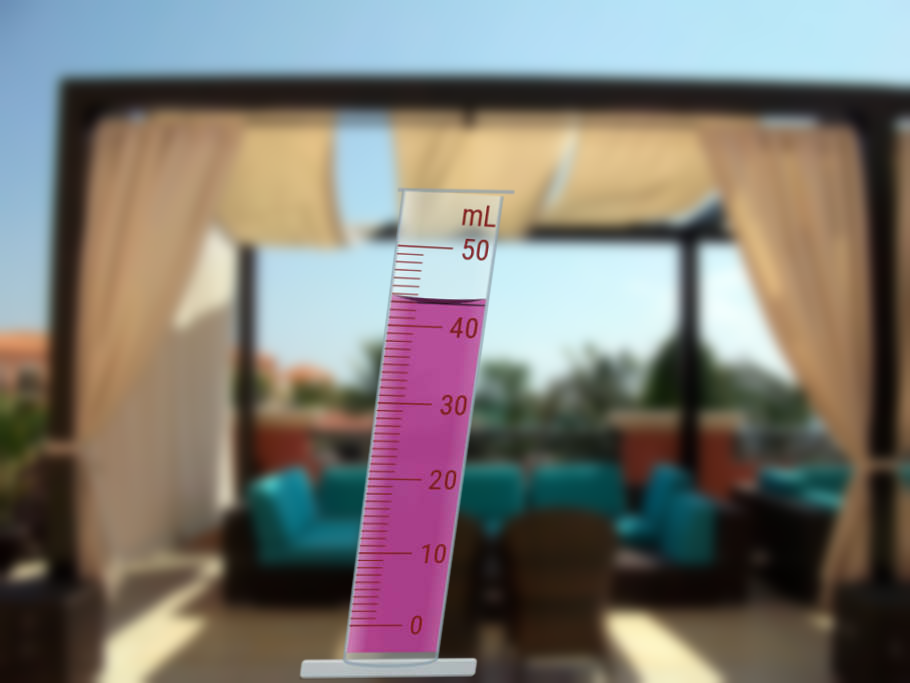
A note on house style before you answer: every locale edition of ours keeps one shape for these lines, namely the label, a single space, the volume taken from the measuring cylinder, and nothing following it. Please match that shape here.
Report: 43 mL
